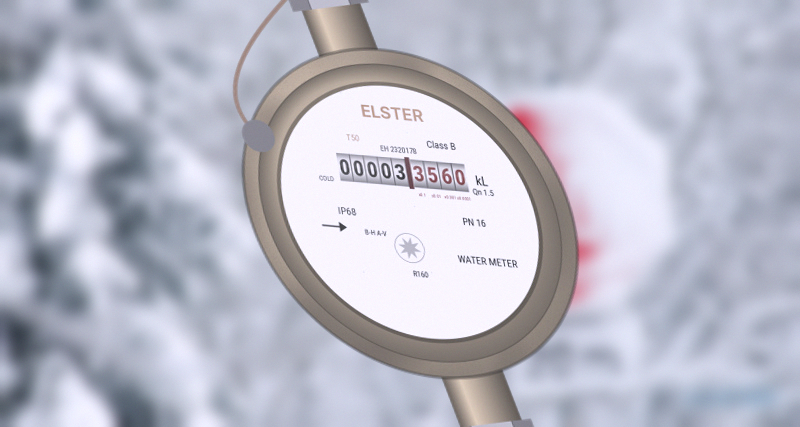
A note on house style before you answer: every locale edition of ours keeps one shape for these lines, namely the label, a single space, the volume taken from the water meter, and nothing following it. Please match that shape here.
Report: 3.3560 kL
